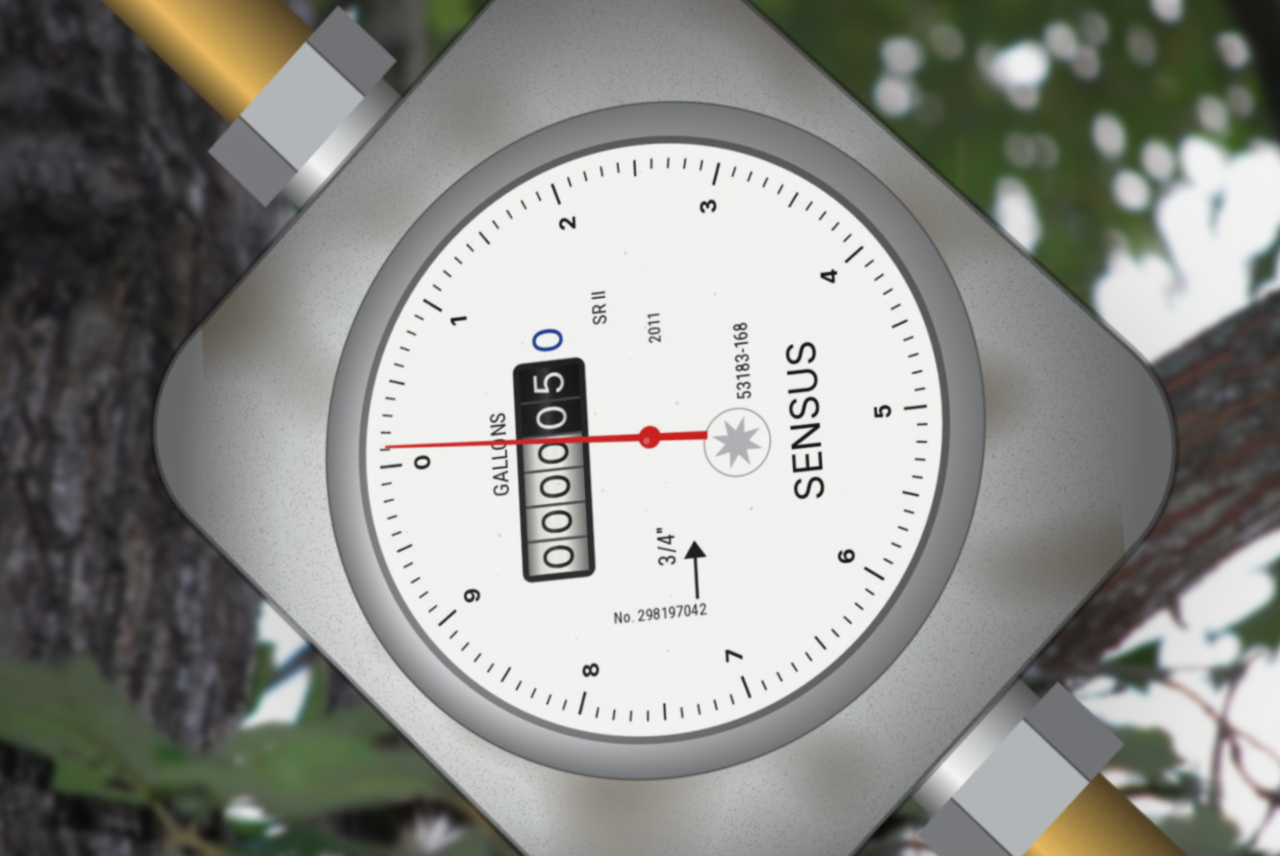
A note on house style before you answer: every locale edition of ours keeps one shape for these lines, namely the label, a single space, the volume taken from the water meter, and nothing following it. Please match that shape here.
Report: 50.1 gal
